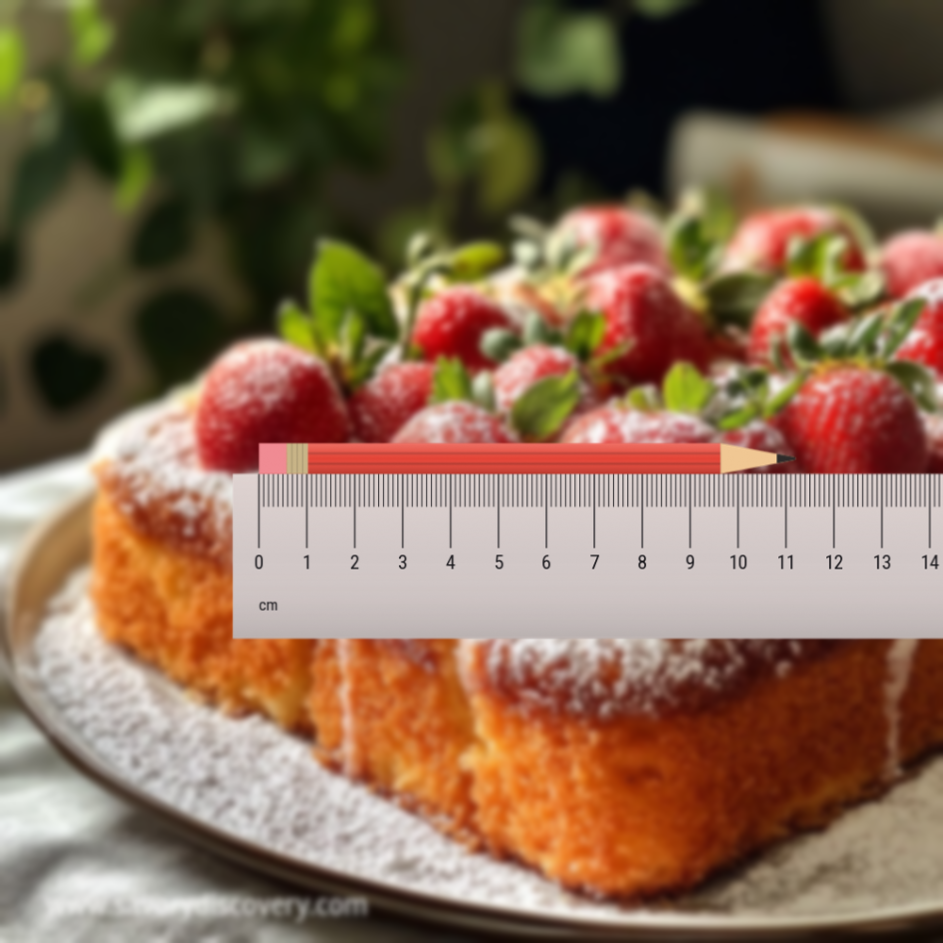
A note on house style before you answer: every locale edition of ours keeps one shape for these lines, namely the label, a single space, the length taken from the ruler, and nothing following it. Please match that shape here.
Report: 11.2 cm
